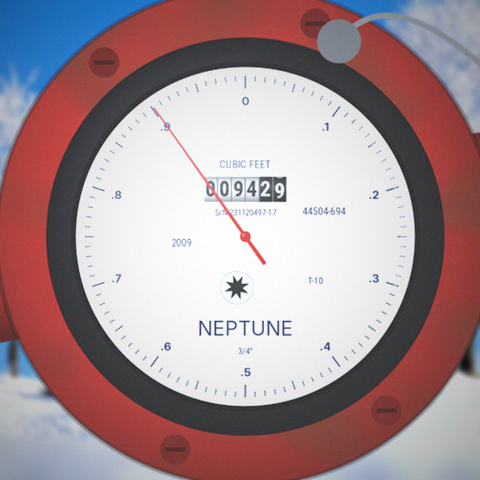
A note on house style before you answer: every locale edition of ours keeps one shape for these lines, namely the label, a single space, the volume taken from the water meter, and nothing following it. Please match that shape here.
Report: 9428.90 ft³
